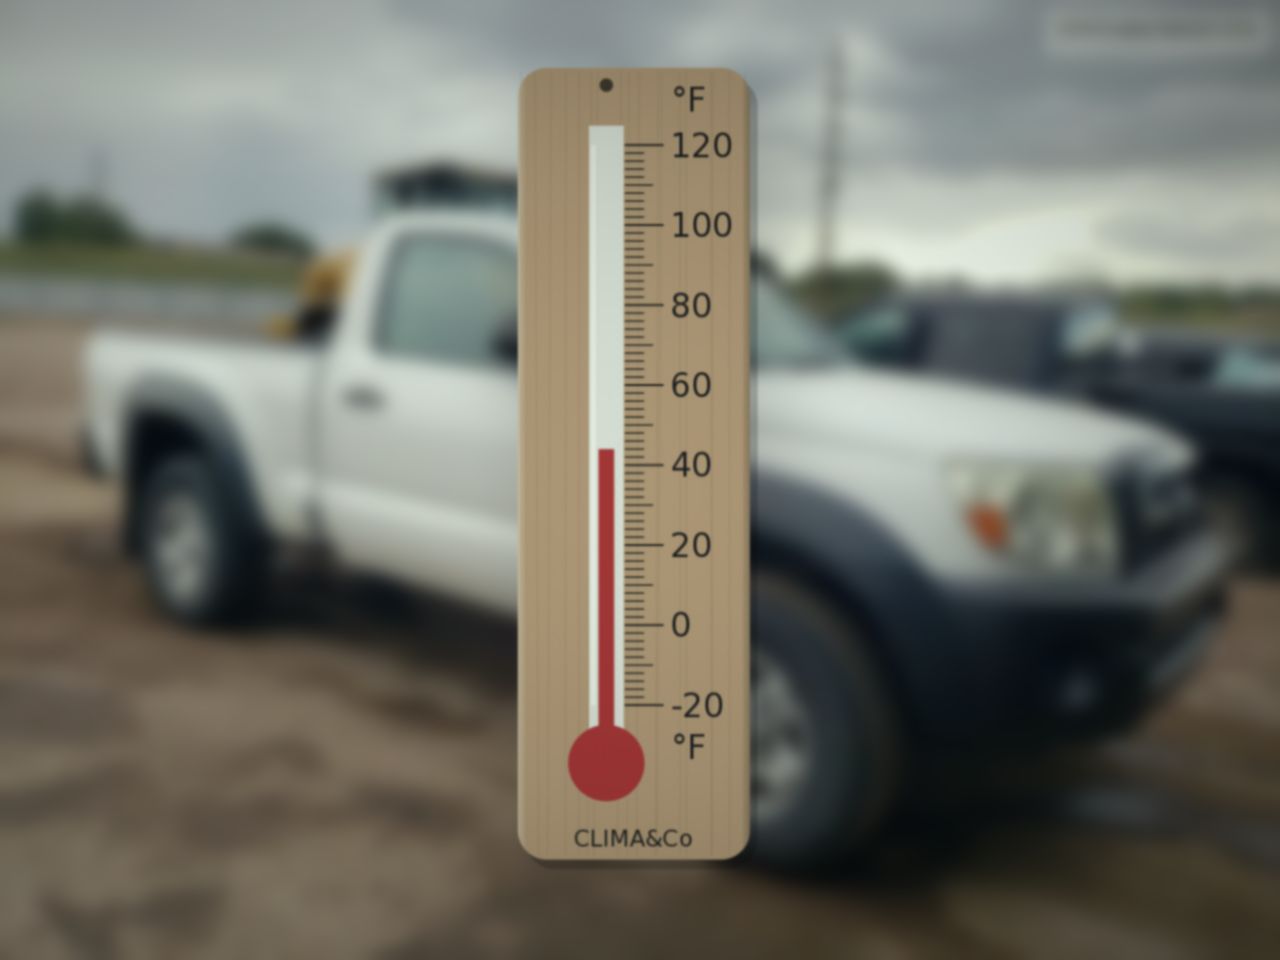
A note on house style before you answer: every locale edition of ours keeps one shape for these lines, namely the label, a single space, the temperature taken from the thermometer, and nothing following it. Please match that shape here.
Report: 44 °F
